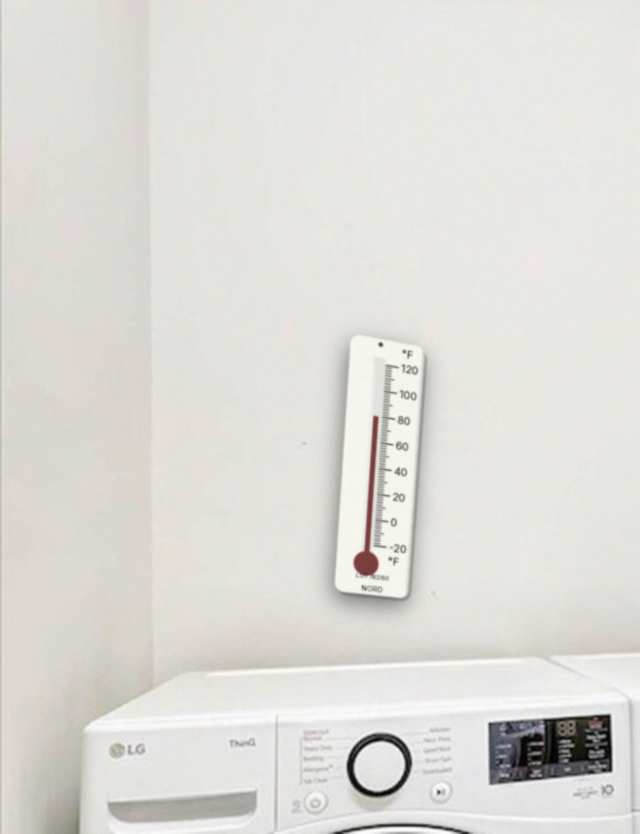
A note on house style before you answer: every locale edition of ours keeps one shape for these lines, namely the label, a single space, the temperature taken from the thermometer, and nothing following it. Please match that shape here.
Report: 80 °F
